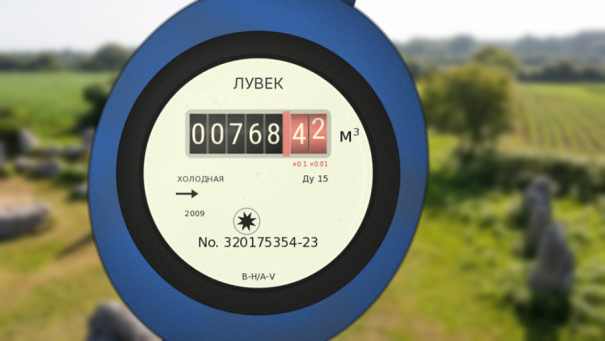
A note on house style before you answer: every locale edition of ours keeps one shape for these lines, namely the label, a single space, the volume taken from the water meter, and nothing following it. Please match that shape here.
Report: 768.42 m³
